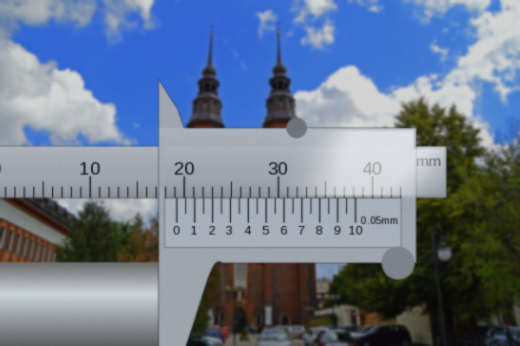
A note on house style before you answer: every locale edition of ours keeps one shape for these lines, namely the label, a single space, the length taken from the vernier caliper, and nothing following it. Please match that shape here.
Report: 19.2 mm
